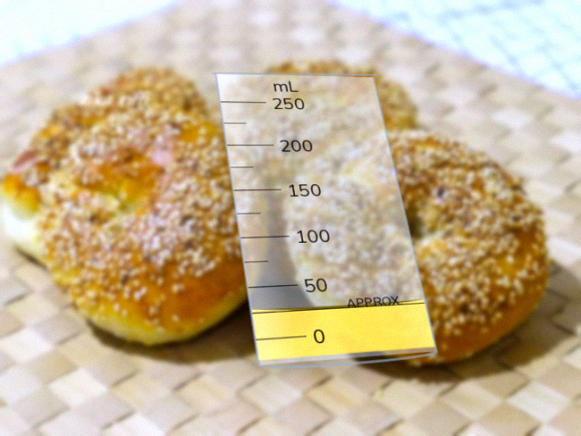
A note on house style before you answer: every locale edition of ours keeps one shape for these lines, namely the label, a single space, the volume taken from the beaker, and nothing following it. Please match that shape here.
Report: 25 mL
